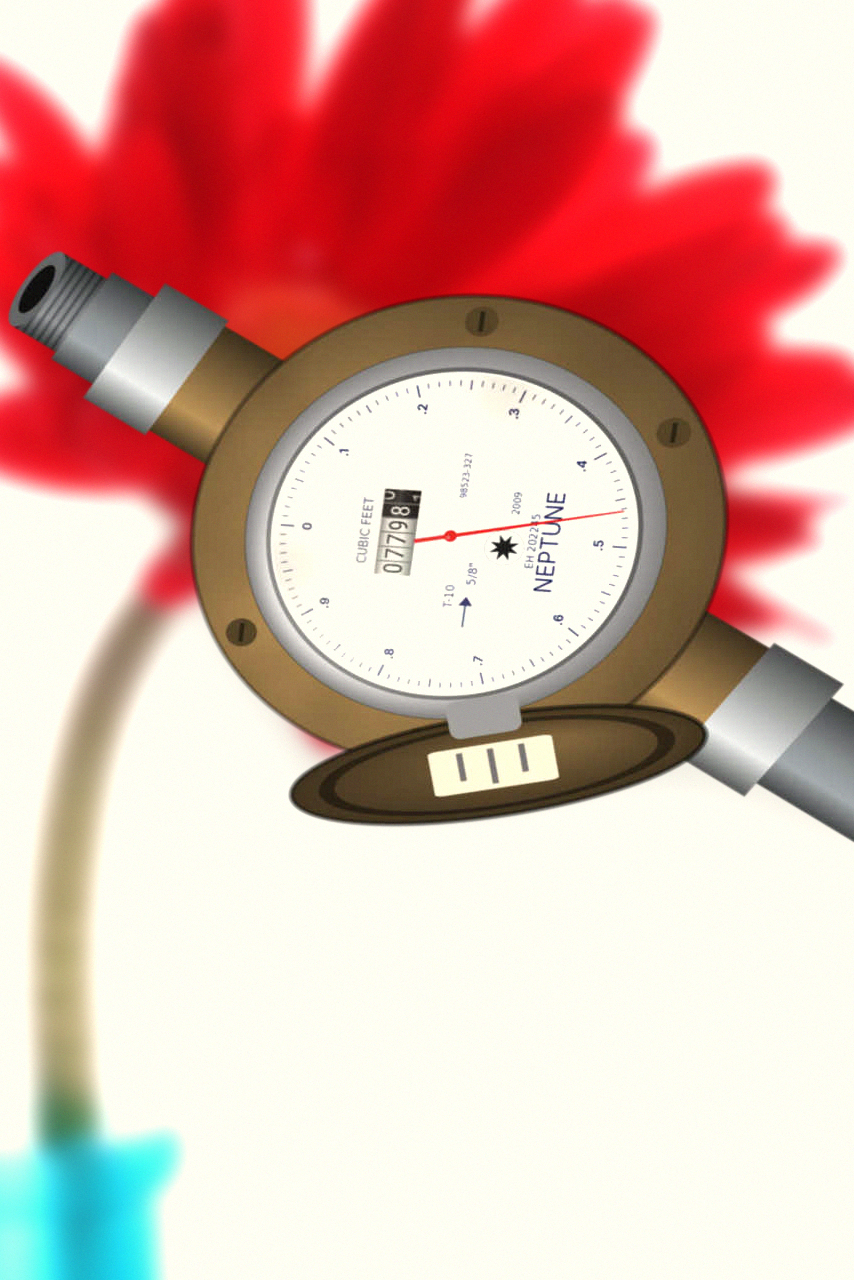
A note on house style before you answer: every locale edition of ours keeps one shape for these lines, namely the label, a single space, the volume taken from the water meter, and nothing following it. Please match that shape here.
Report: 77980.46 ft³
